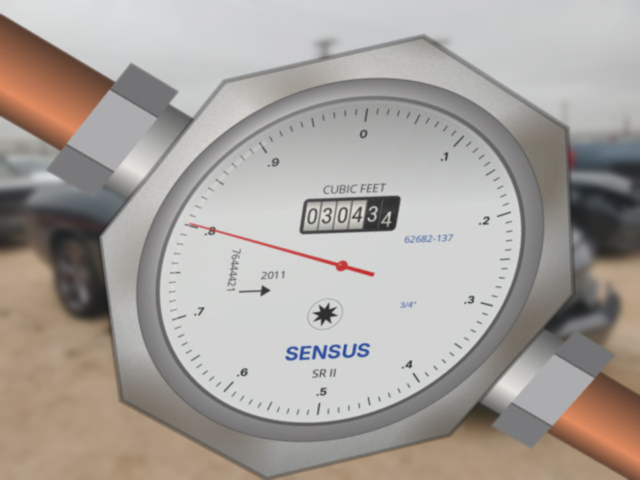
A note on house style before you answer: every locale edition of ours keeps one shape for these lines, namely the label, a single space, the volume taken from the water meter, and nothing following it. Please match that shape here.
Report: 30433.80 ft³
